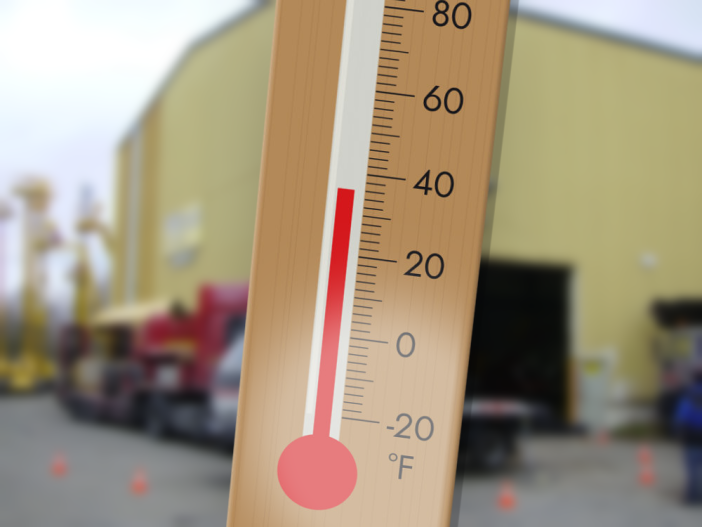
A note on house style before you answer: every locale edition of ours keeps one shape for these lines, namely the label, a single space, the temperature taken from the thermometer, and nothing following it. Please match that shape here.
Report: 36 °F
